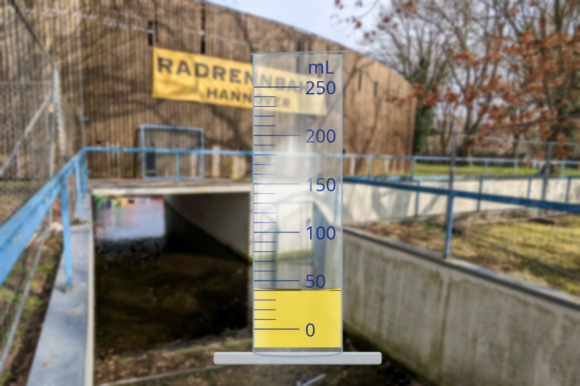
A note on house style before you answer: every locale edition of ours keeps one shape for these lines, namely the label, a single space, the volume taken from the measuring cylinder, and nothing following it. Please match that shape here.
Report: 40 mL
